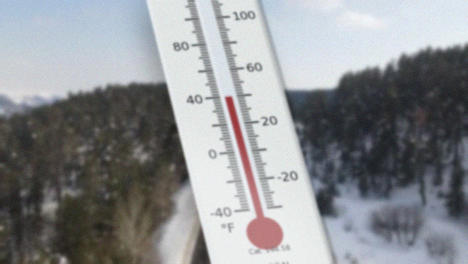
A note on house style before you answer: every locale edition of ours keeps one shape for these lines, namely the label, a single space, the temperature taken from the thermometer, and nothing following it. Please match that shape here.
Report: 40 °F
